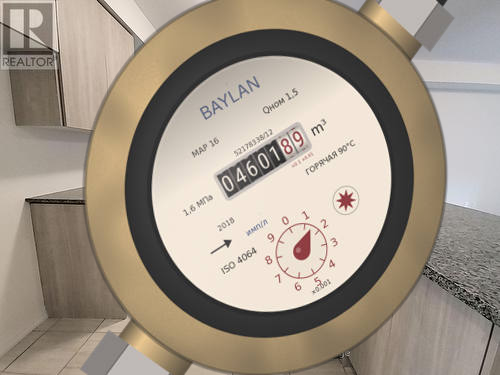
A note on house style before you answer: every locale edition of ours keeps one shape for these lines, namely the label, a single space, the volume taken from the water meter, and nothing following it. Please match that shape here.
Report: 4601.891 m³
